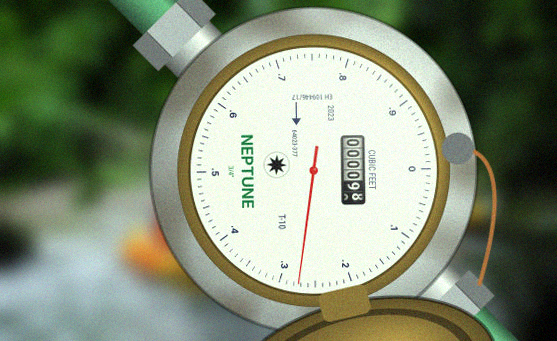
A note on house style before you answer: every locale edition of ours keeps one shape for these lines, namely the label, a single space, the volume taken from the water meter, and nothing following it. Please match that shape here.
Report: 98.27 ft³
